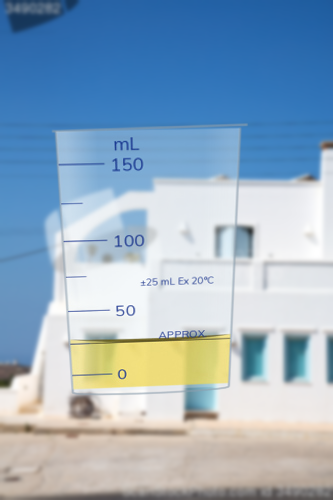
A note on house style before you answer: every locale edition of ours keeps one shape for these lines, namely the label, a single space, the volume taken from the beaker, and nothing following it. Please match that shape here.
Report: 25 mL
